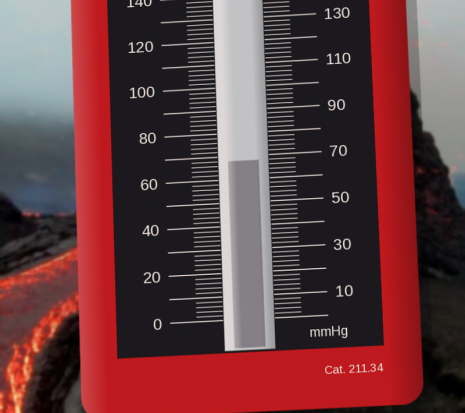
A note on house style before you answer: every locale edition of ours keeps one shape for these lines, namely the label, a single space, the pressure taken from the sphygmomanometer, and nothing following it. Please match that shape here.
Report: 68 mmHg
